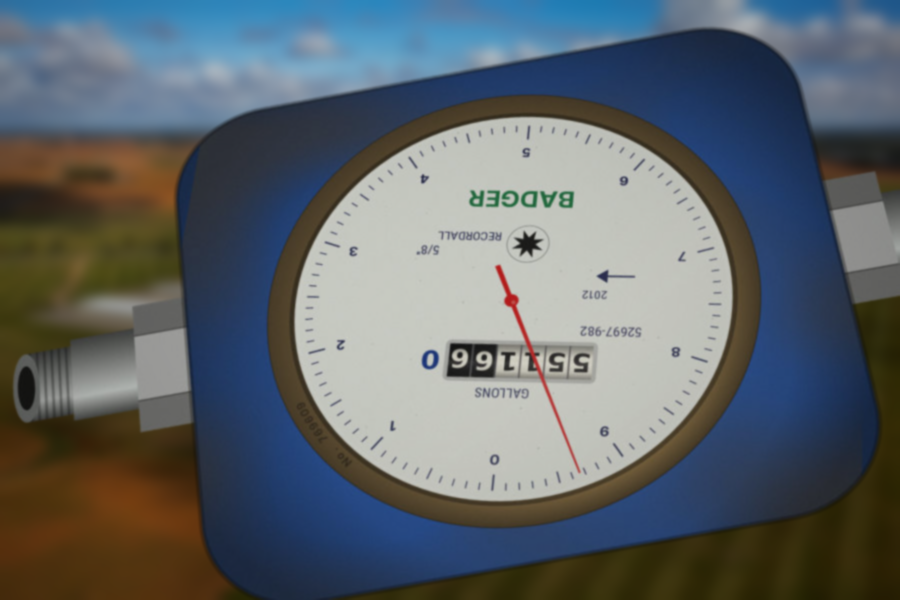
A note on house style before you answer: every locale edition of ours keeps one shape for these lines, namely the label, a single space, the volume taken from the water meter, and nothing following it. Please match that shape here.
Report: 5511659.3 gal
